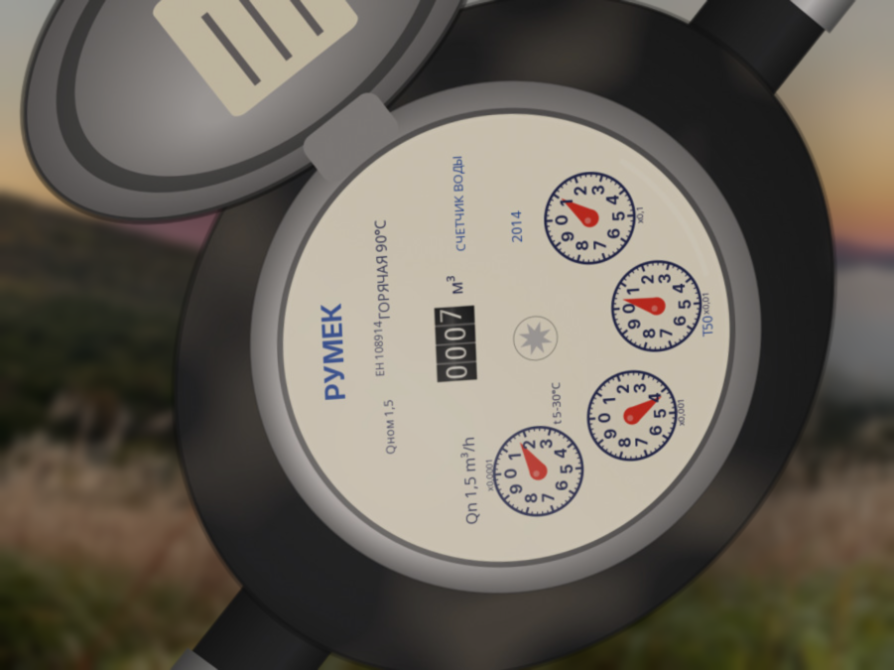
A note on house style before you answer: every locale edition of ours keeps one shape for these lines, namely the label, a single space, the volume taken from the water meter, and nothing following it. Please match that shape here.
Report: 7.1041 m³
